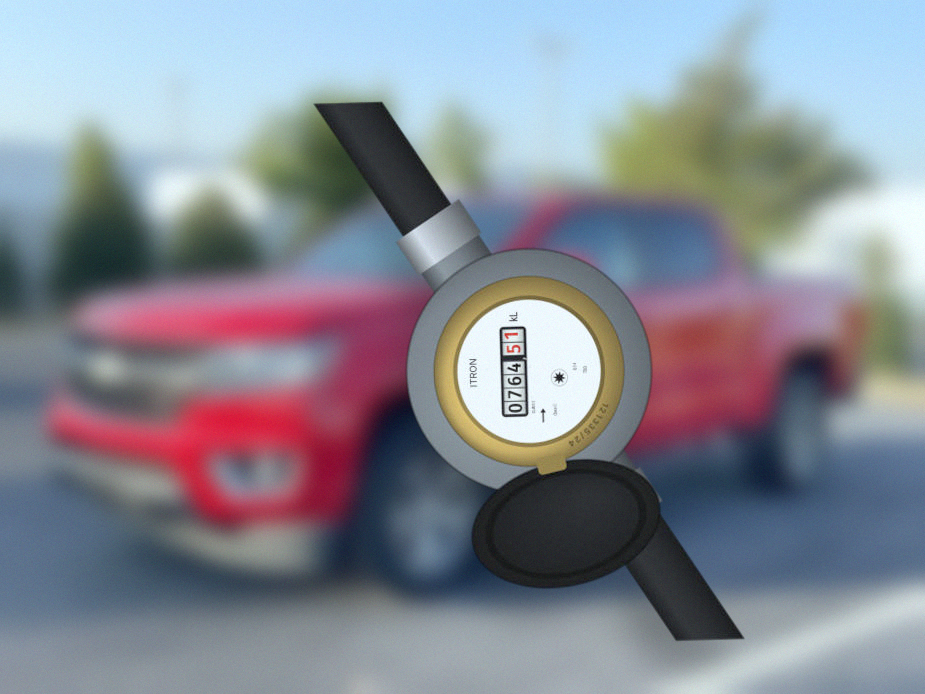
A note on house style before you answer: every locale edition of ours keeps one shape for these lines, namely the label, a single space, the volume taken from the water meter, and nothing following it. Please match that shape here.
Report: 764.51 kL
